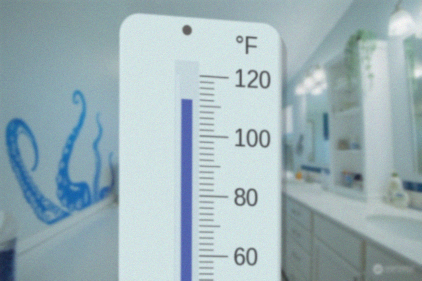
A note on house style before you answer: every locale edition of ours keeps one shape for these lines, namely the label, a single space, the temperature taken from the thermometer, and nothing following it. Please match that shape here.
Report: 112 °F
